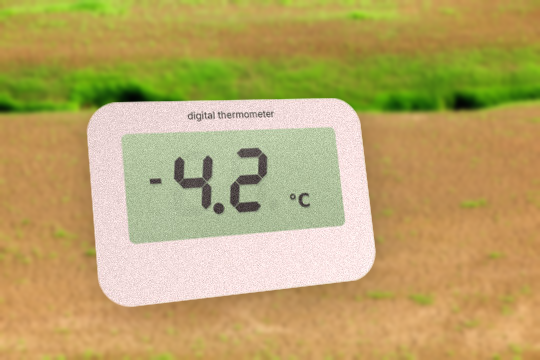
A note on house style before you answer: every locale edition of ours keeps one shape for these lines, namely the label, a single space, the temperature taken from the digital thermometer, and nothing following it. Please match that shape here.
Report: -4.2 °C
